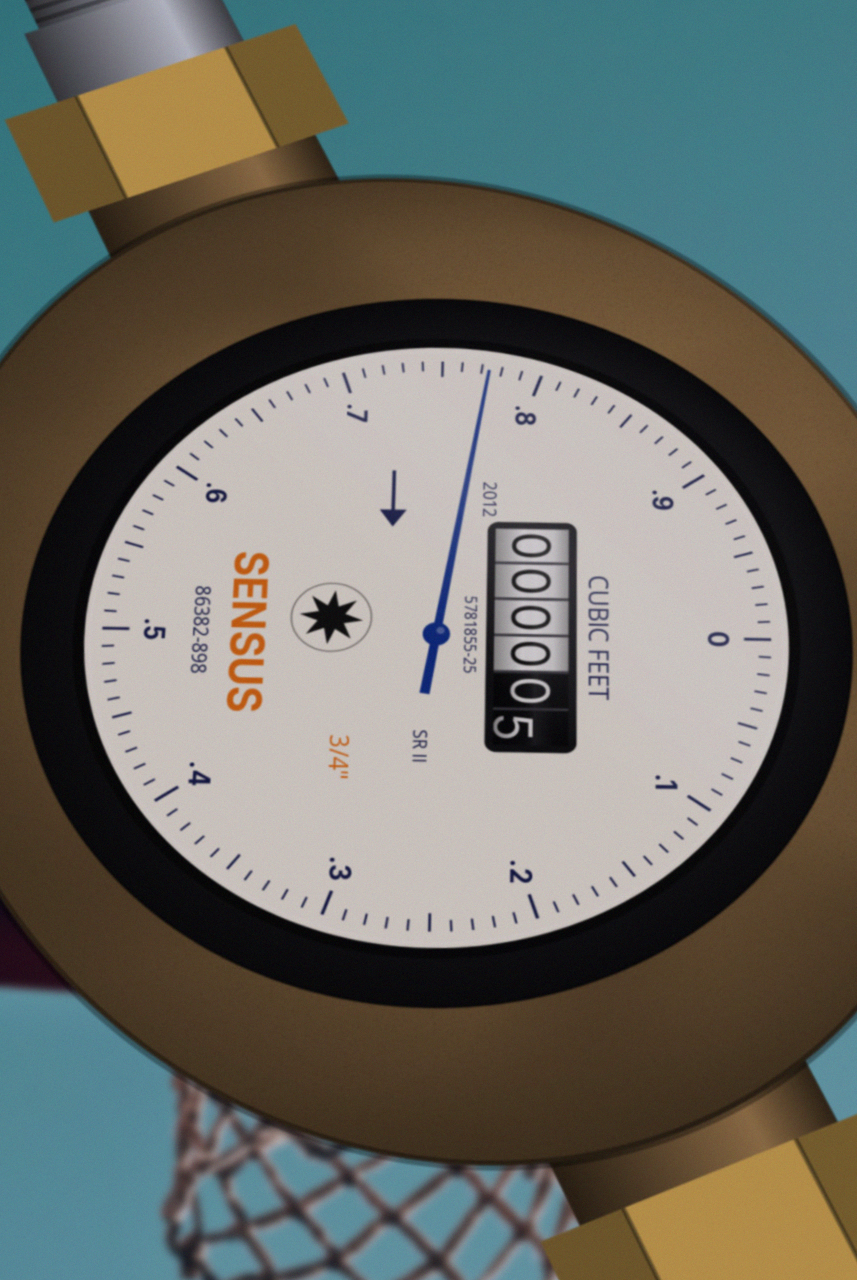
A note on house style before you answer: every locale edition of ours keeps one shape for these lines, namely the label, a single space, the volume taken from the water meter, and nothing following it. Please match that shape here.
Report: 4.77 ft³
